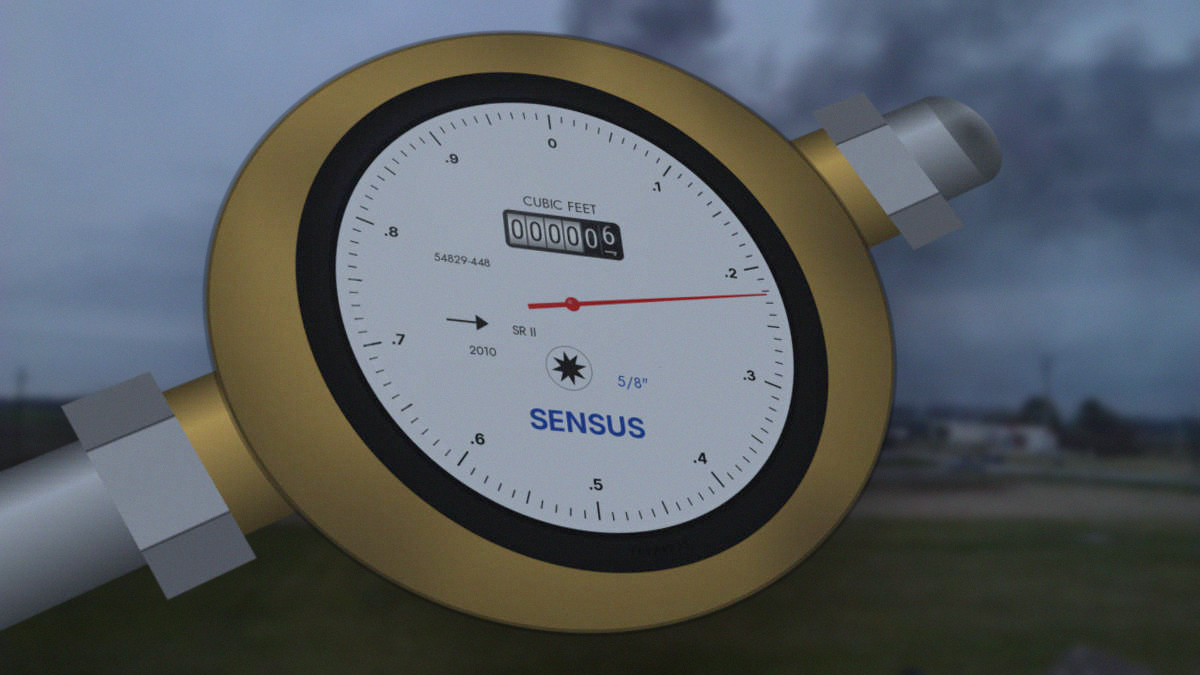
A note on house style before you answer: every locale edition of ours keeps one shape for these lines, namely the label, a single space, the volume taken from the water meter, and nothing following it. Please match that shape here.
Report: 6.22 ft³
